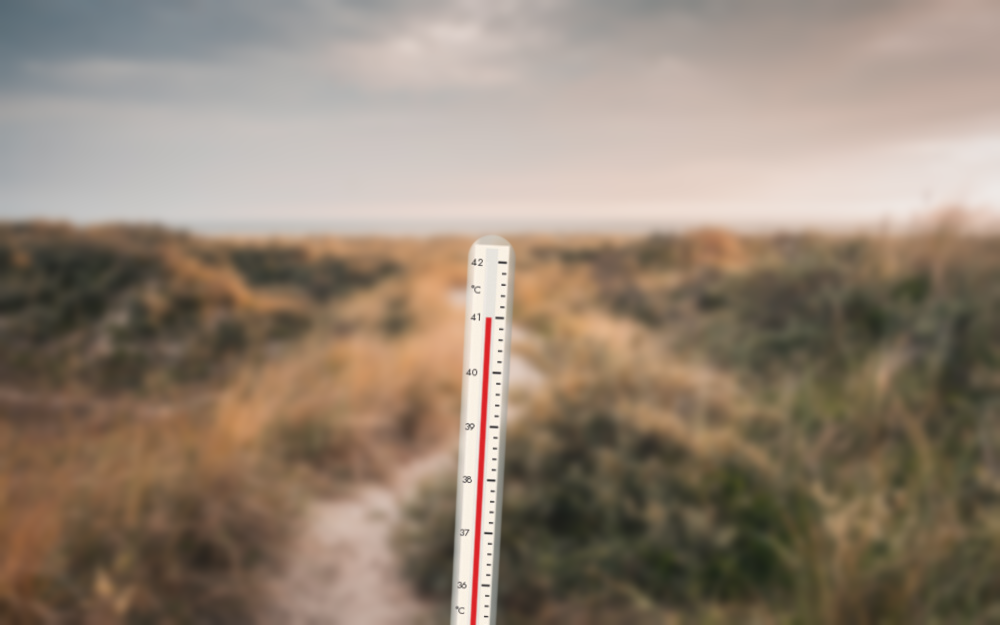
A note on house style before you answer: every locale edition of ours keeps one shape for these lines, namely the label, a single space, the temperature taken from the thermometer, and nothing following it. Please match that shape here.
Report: 41 °C
